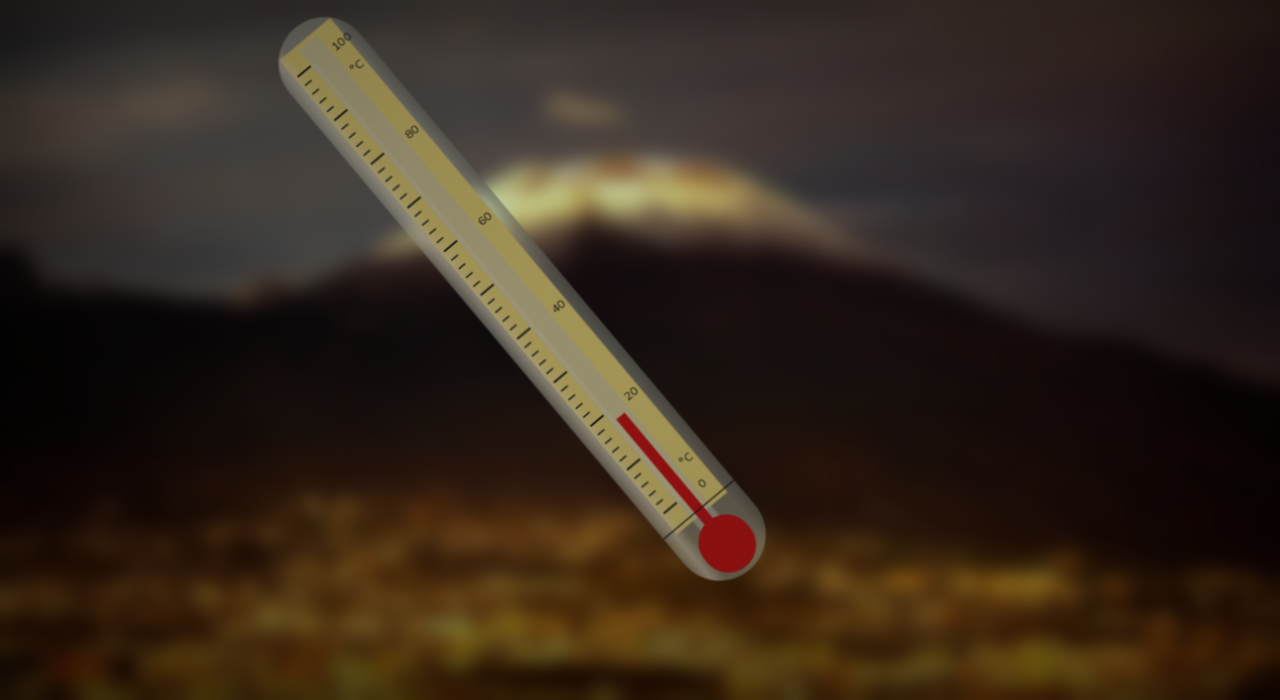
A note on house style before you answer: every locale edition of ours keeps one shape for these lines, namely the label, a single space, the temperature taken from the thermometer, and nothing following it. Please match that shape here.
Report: 18 °C
